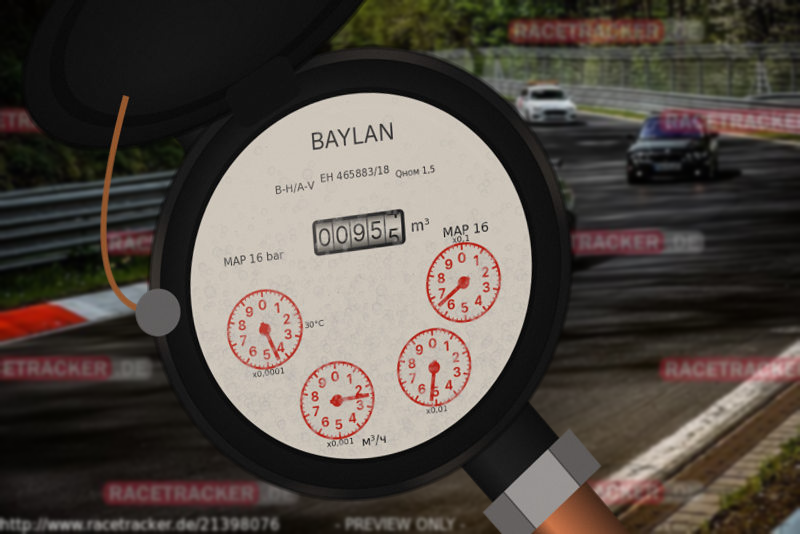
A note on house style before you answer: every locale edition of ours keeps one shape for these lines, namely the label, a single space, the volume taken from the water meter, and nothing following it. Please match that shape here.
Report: 954.6524 m³
